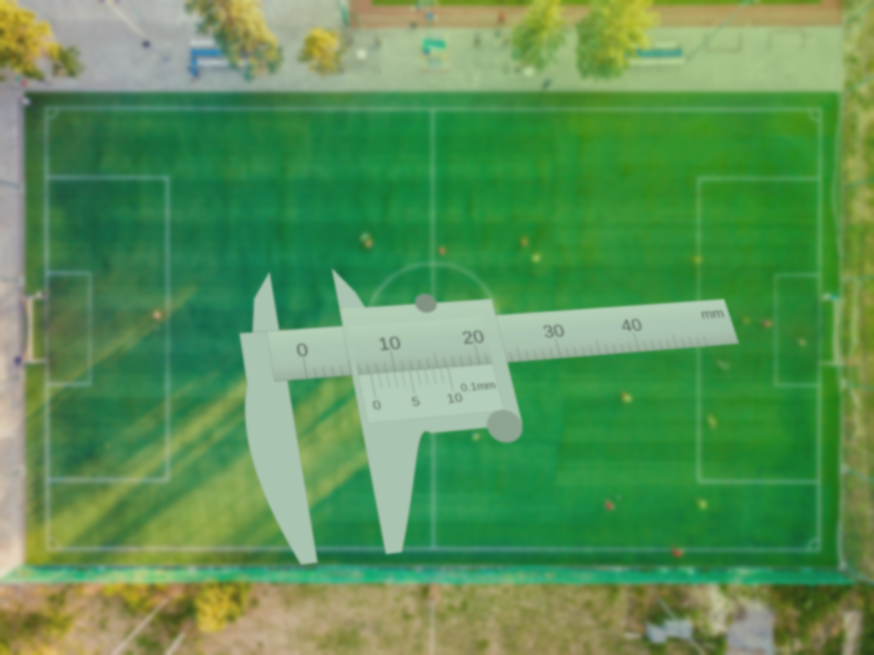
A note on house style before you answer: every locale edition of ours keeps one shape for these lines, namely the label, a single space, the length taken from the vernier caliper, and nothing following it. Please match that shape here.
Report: 7.2 mm
